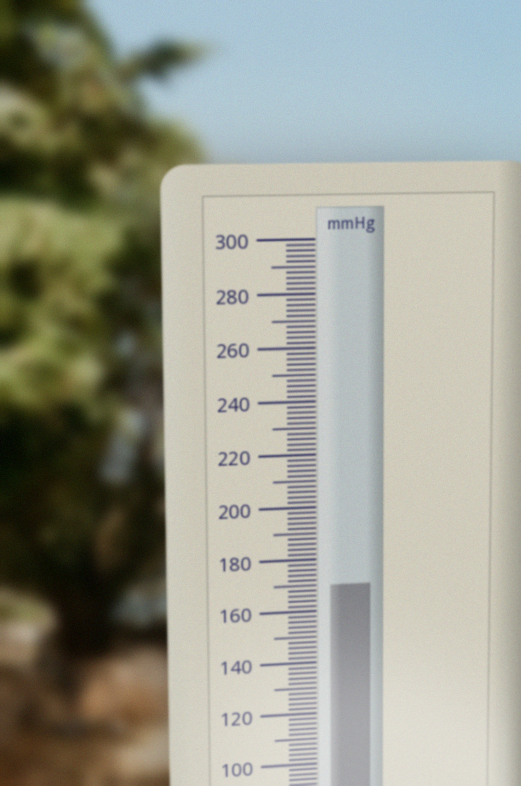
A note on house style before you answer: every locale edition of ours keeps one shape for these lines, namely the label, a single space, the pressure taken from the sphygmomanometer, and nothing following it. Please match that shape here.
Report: 170 mmHg
